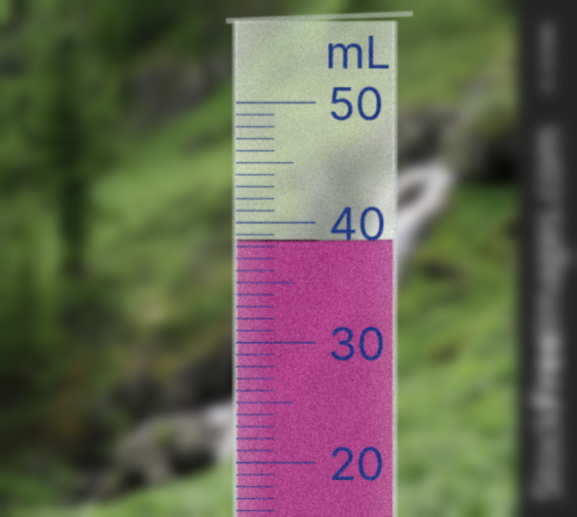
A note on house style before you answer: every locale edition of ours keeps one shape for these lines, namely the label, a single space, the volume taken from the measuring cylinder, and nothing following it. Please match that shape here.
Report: 38.5 mL
